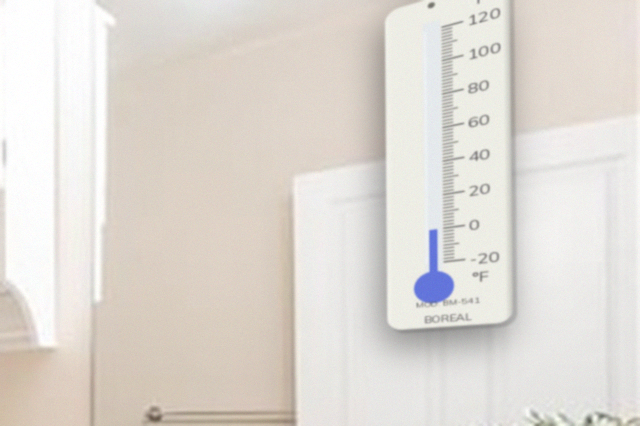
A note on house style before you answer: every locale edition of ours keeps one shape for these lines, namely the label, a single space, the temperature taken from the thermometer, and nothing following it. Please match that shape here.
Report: 0 °F
